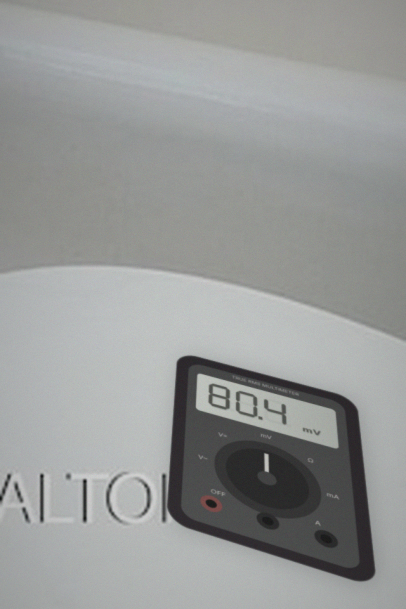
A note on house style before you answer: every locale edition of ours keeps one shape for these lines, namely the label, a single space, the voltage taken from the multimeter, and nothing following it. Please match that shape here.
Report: 80.4 mV
